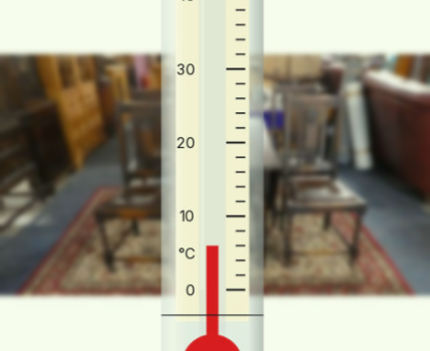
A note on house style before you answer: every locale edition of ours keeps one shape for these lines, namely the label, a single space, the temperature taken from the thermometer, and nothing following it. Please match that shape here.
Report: 6 °C
